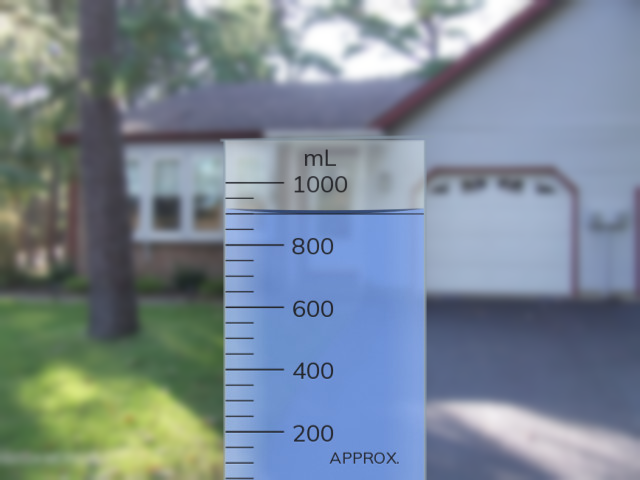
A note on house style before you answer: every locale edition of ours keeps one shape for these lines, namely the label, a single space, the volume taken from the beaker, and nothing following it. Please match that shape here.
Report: 900 mL
